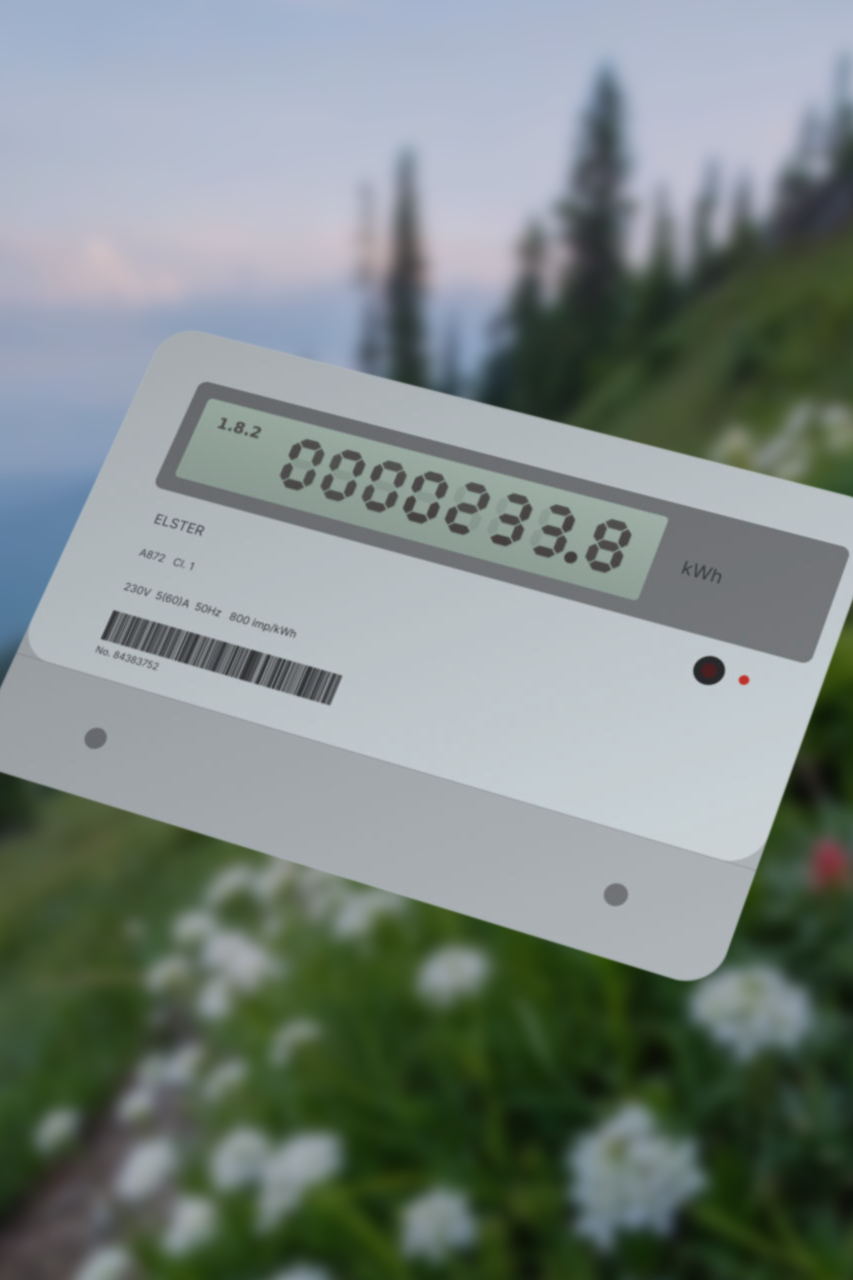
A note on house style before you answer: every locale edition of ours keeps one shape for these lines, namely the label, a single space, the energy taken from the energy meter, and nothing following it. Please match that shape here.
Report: 233.8 kWh
